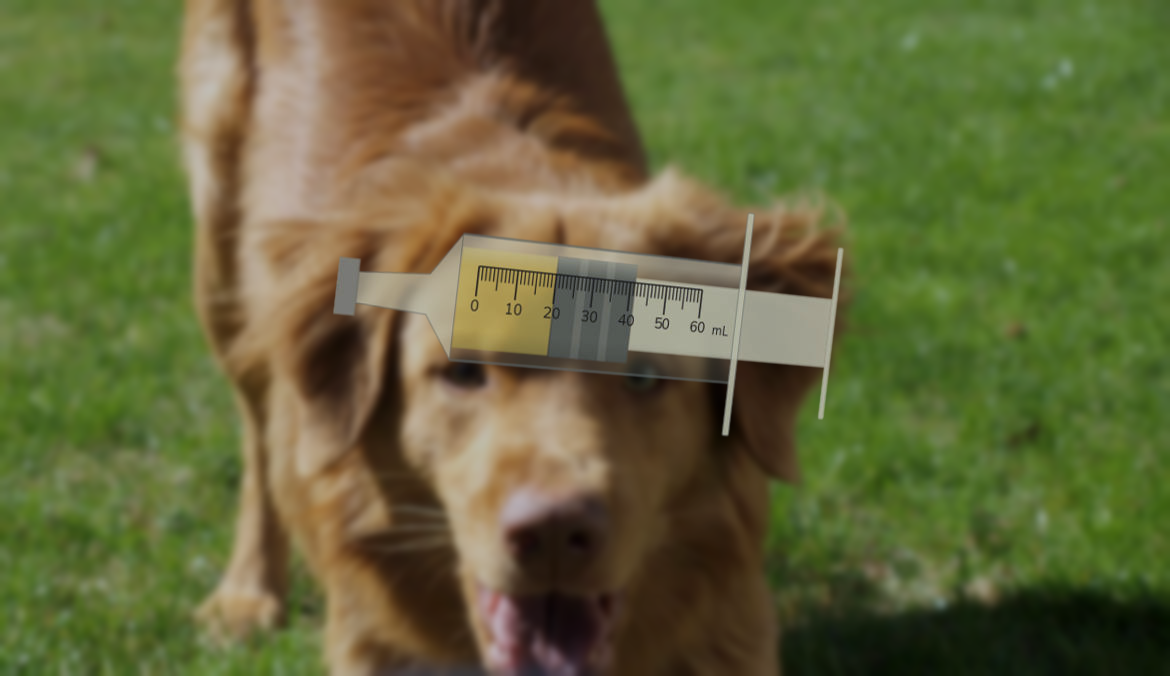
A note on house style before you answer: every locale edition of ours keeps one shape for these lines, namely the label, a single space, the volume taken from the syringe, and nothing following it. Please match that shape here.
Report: 20 mL
